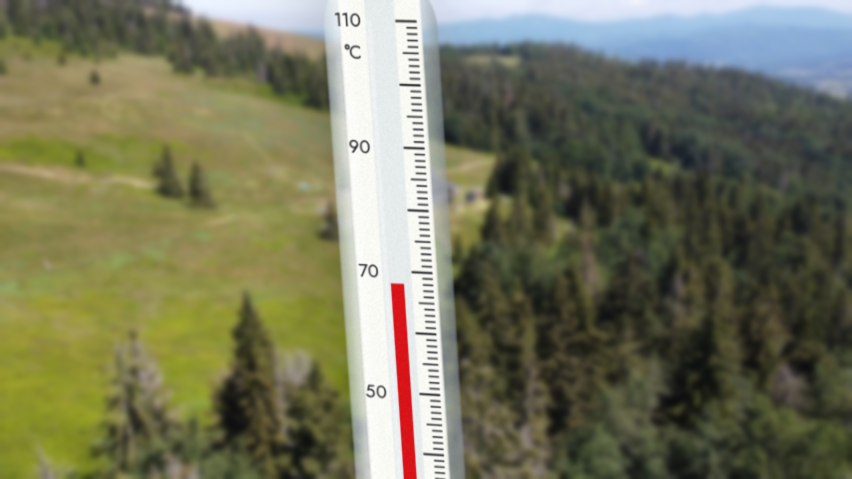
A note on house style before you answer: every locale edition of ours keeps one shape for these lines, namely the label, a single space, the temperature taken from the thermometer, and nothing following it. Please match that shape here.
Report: 68 °C
